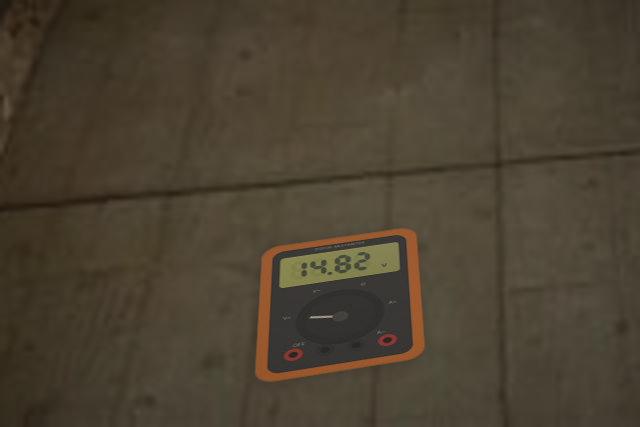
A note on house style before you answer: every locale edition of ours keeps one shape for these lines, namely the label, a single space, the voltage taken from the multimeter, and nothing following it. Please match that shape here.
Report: 14.82 V
